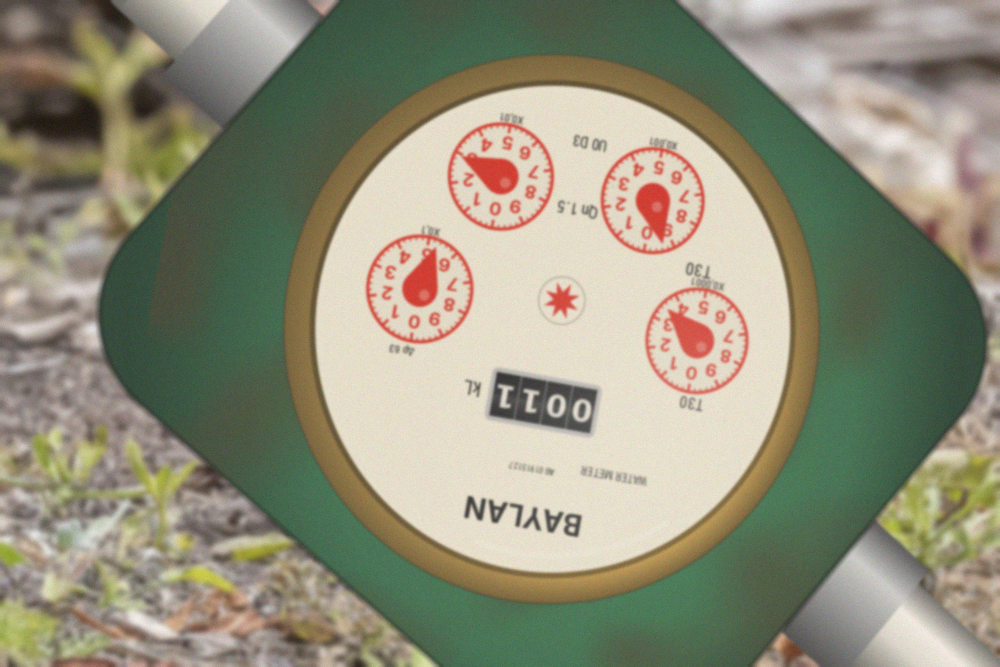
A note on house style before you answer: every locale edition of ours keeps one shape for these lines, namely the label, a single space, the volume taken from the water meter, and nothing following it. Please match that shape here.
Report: 11.5293 kL
